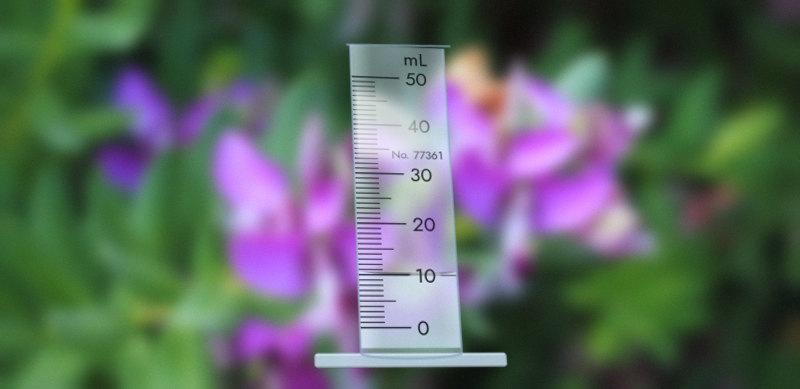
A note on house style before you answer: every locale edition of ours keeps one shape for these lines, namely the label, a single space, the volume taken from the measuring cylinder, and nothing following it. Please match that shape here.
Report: 10 mL
